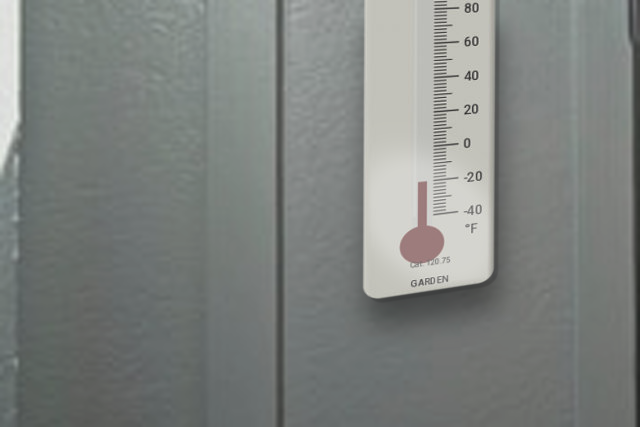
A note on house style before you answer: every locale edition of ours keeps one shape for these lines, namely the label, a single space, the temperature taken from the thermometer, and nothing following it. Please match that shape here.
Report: -20 °F
